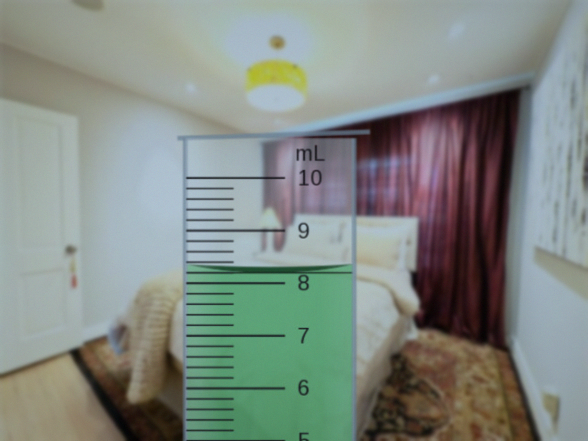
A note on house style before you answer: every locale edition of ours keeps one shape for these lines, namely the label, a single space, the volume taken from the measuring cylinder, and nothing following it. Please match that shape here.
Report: 8.2 mL
